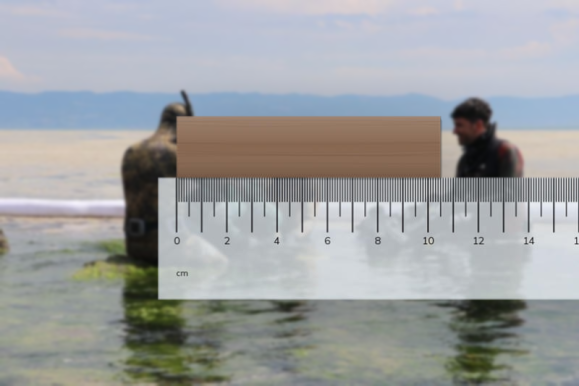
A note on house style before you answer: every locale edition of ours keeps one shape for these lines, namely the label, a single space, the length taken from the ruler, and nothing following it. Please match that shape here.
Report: 10.5 cm
